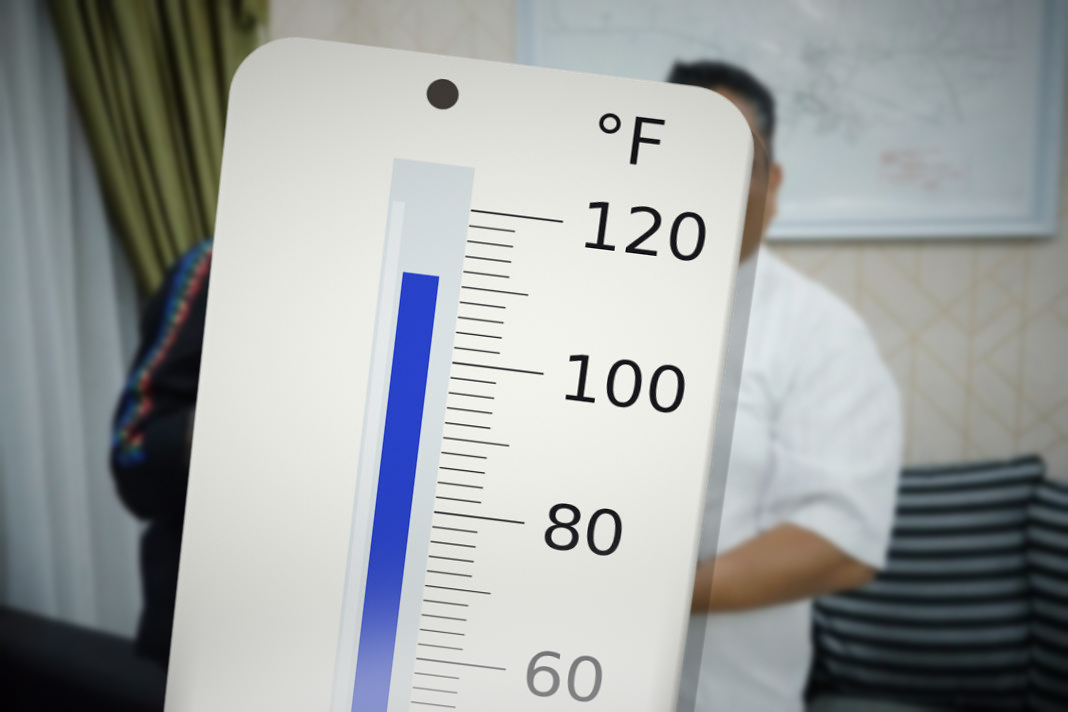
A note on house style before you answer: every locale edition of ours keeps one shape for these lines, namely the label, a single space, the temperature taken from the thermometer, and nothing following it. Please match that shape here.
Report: 111 °F
